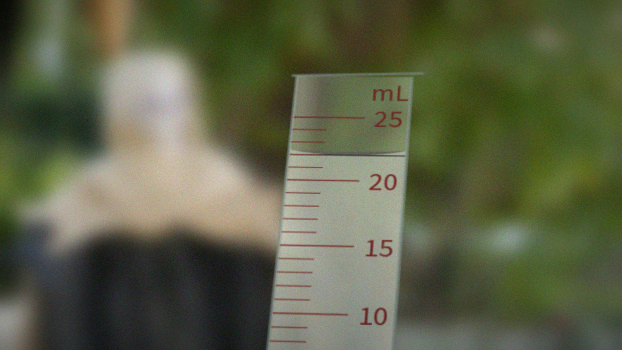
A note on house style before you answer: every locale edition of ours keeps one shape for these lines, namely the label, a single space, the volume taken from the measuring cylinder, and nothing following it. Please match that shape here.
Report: 22 mL
